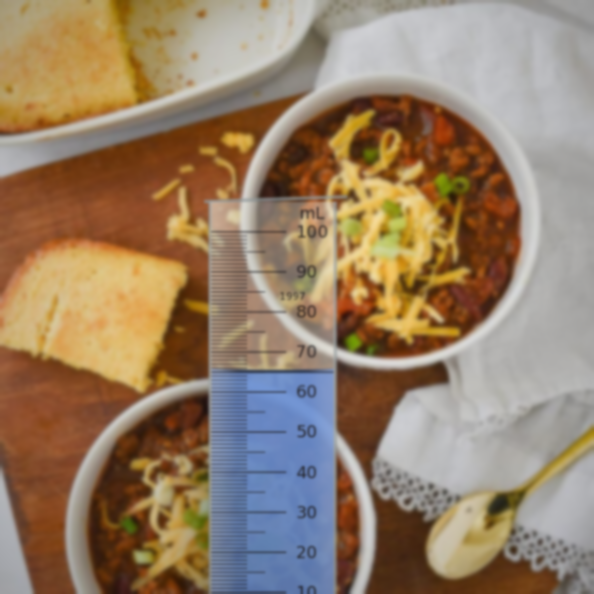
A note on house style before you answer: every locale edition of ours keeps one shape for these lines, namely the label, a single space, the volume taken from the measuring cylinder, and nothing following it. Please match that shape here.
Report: 65 mL
